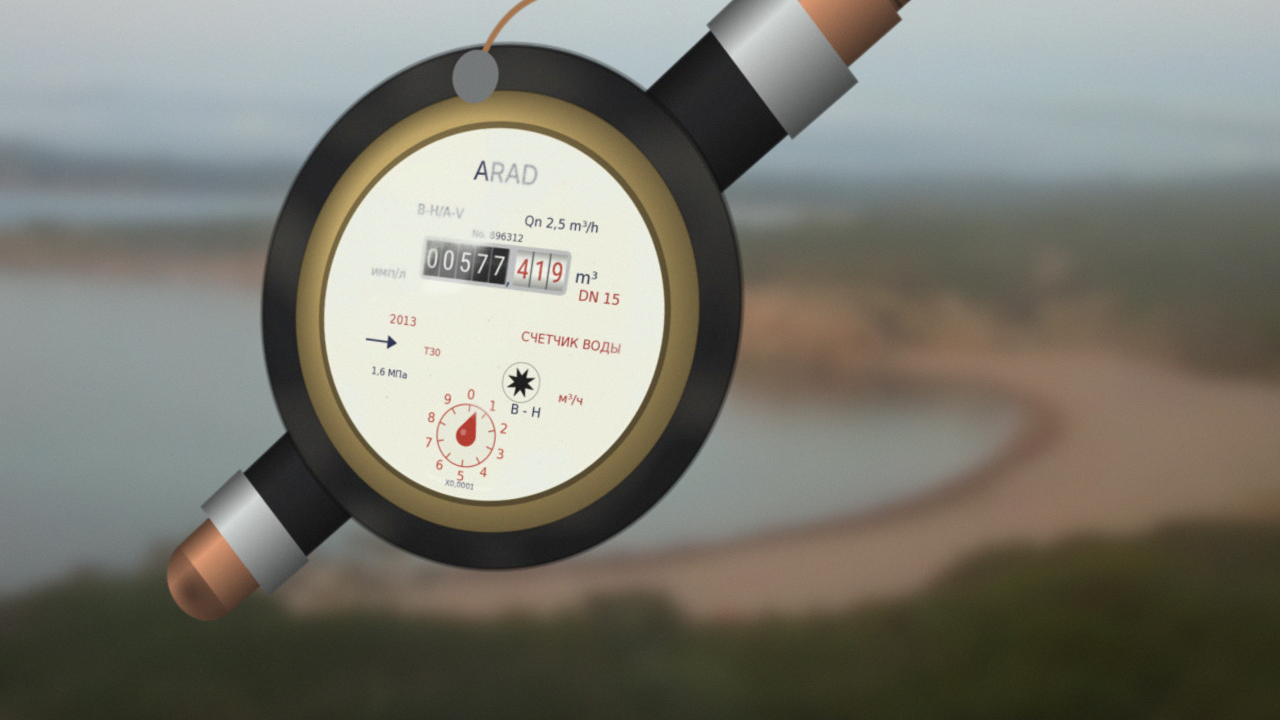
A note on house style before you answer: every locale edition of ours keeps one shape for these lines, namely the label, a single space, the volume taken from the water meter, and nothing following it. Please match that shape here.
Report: 577.4190 m³
